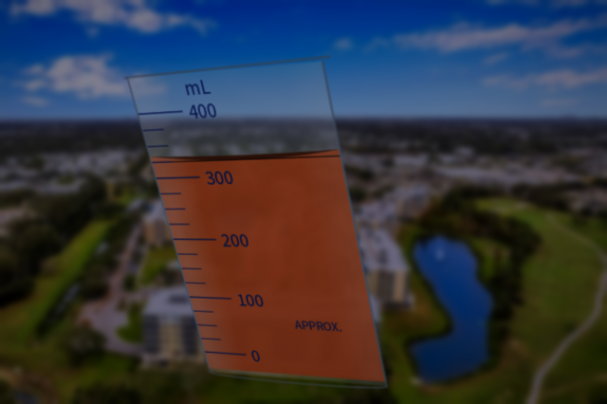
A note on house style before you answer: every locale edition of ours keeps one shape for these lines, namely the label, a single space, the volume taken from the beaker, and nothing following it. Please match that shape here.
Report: 325 mL
